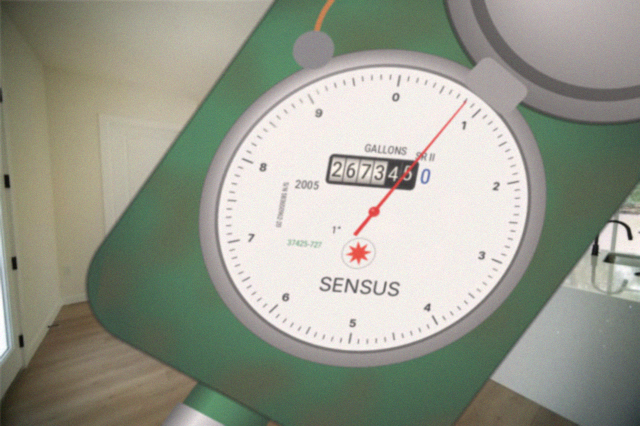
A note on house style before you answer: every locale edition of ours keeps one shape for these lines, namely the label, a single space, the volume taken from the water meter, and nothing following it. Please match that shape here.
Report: 2673450.8 gal
